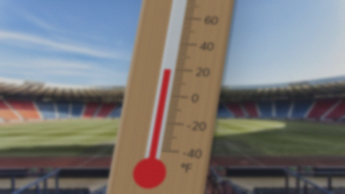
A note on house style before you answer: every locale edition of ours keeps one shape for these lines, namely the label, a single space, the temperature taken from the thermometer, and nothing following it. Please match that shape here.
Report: 20 °F
